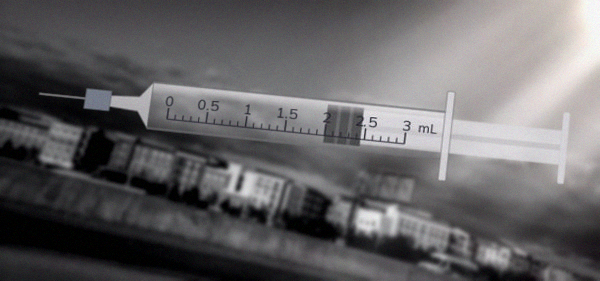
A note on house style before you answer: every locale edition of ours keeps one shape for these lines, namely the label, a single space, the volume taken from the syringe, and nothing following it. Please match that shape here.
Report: 2 mL
